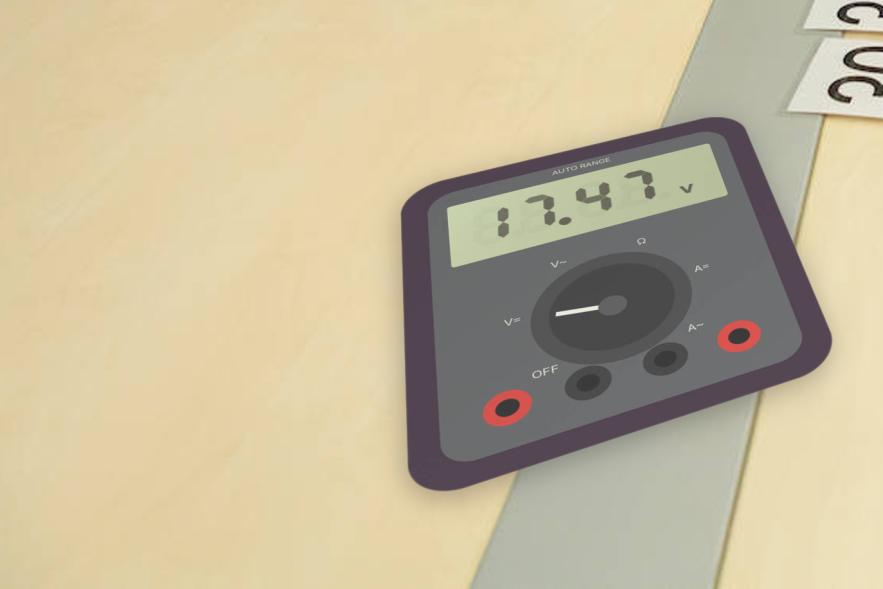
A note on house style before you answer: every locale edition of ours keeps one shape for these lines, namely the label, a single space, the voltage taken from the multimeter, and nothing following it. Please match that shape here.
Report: 17.47 V
